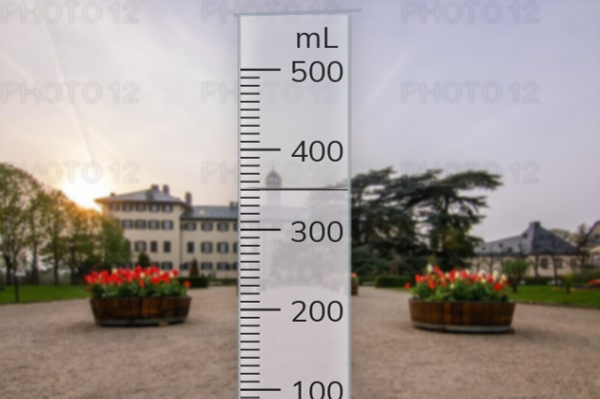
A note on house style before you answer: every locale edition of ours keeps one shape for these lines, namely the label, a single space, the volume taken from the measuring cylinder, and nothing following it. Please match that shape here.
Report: 350 mL
